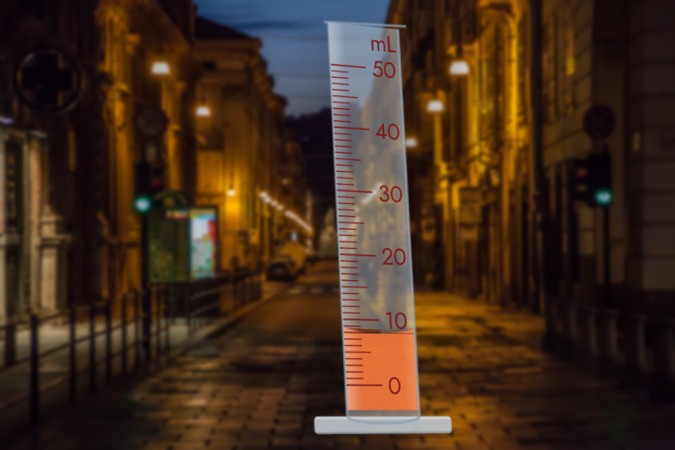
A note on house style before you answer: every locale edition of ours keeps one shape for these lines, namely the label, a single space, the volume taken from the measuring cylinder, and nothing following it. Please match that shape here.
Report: 8 mL
